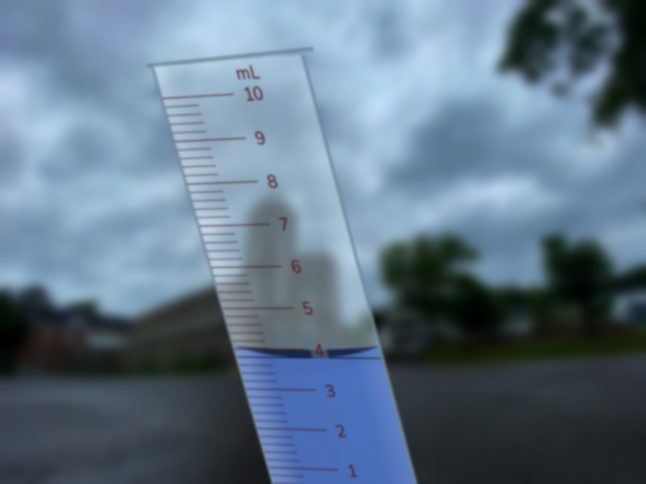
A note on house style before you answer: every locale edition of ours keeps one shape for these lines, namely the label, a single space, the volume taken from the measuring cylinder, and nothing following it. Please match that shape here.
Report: 3.8 mL
